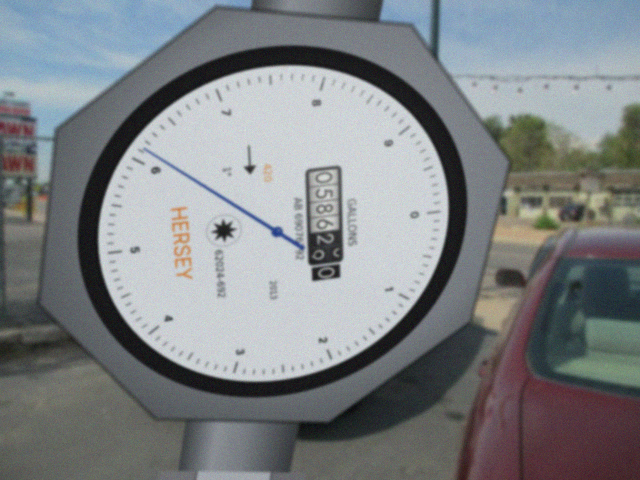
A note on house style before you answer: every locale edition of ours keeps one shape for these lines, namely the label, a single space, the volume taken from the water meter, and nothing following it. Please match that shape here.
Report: 586286.1 gal
